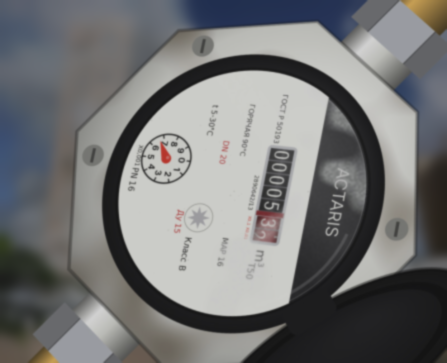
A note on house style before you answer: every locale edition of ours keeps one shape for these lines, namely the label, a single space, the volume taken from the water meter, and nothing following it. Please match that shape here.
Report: 5.316 m³
